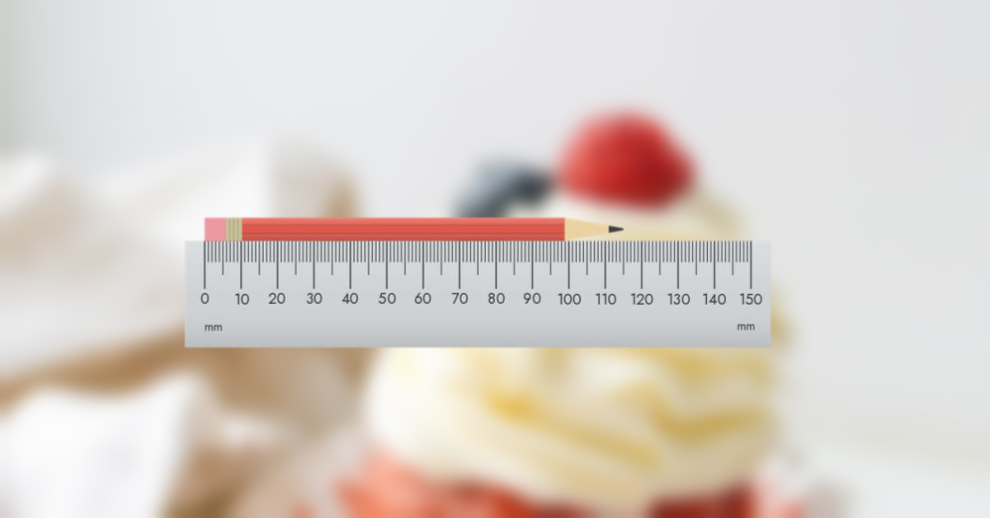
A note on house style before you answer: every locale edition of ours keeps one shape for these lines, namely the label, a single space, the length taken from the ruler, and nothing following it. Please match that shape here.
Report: 115 mm
